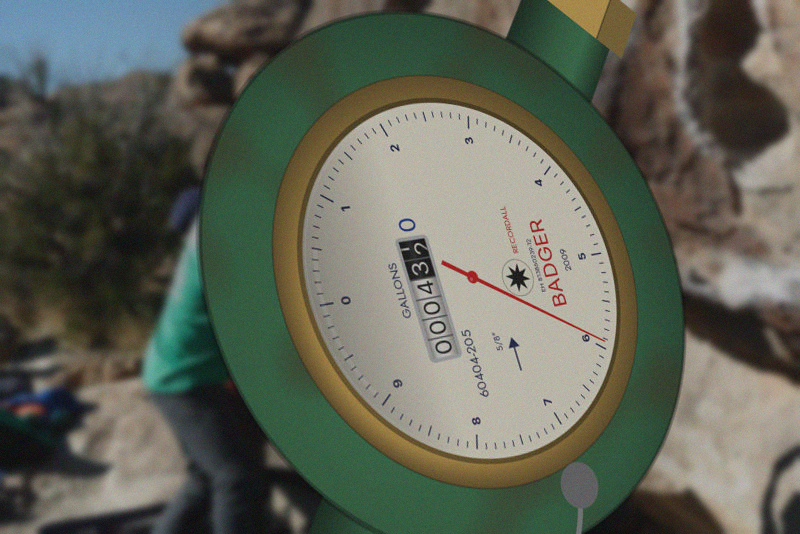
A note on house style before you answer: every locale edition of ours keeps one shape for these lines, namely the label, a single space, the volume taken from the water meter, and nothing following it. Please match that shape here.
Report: 4315.9 gal
